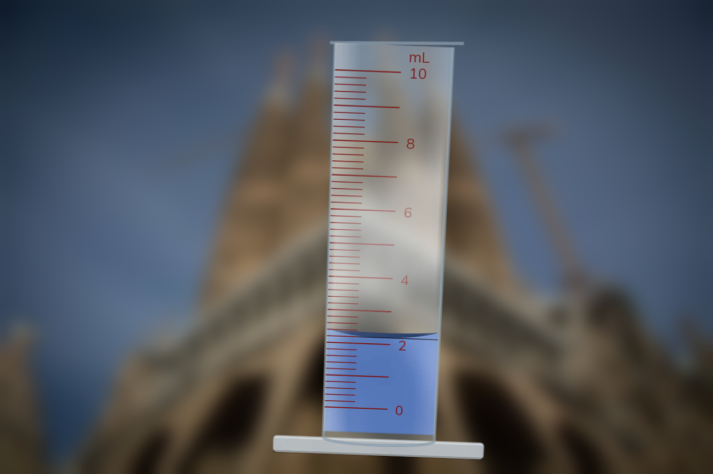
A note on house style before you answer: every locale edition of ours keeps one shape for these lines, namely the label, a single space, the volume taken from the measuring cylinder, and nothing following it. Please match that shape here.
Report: 2.2 mL
